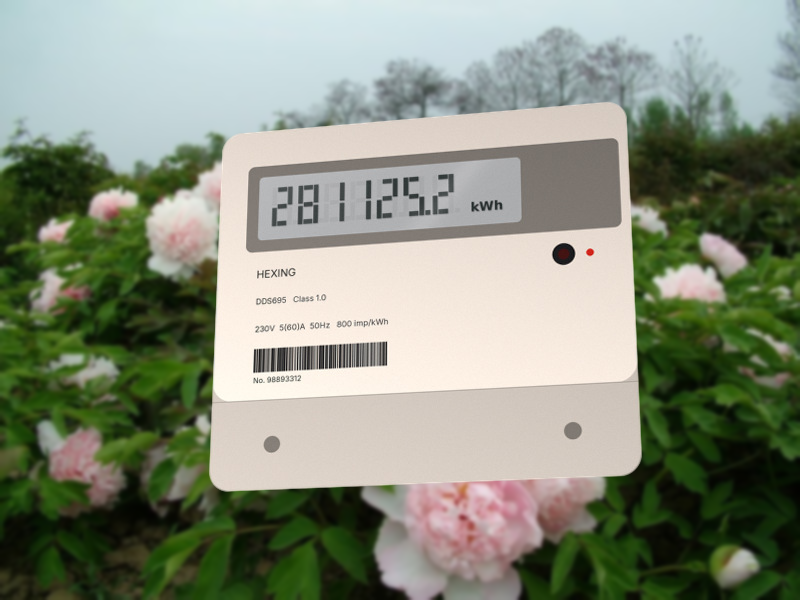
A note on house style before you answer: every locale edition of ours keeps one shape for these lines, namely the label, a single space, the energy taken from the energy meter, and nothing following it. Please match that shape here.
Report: 281125.2 kWh
